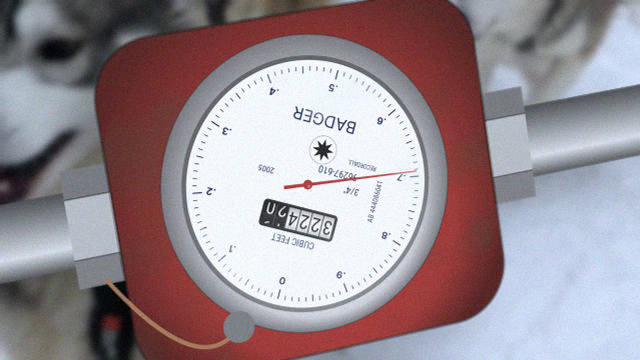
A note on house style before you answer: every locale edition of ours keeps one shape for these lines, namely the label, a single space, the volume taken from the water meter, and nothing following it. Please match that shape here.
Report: 322419.69 ft³
